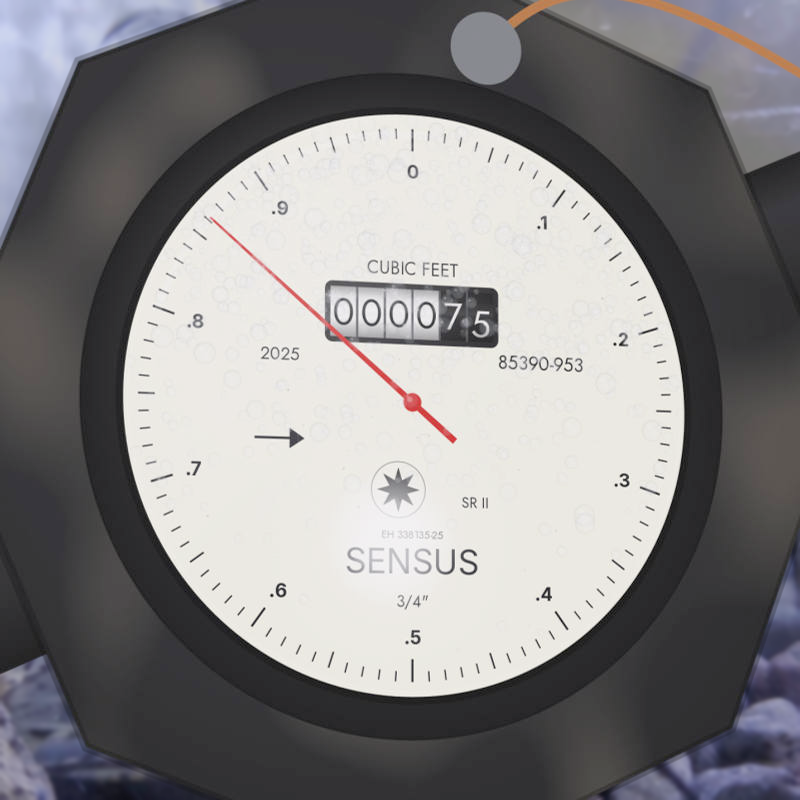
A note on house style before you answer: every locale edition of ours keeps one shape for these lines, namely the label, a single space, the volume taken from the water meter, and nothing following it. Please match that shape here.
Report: 74.86 ft³
